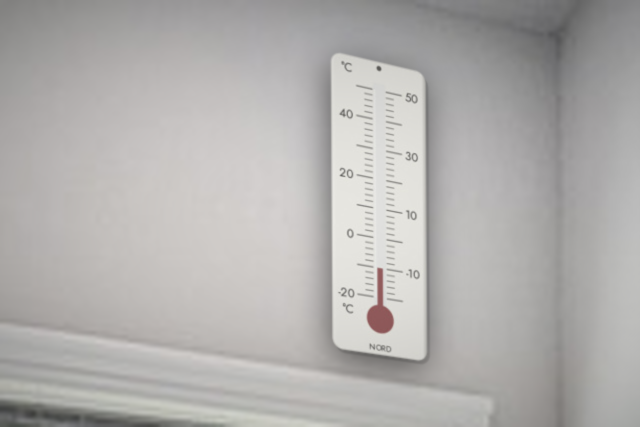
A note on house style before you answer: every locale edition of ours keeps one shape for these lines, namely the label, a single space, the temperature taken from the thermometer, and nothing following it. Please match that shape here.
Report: -10 °C
